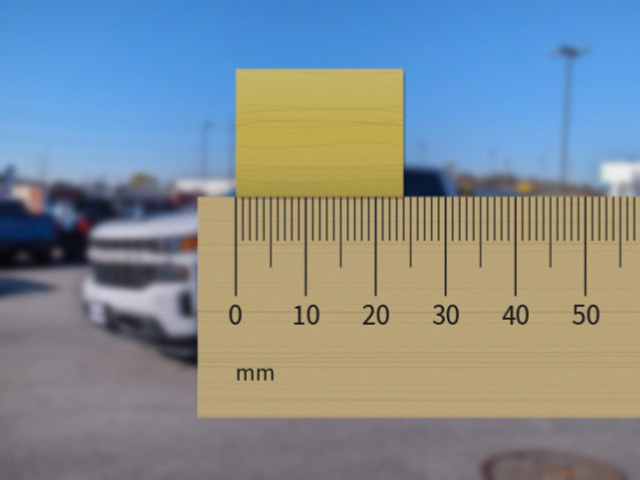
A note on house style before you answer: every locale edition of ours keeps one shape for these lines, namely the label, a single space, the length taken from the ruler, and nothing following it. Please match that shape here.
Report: 24 mm
